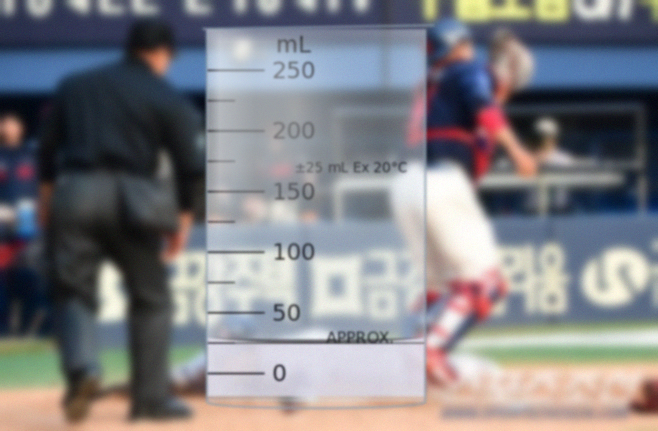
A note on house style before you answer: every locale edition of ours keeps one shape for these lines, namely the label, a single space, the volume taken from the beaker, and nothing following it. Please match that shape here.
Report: 25 mL
